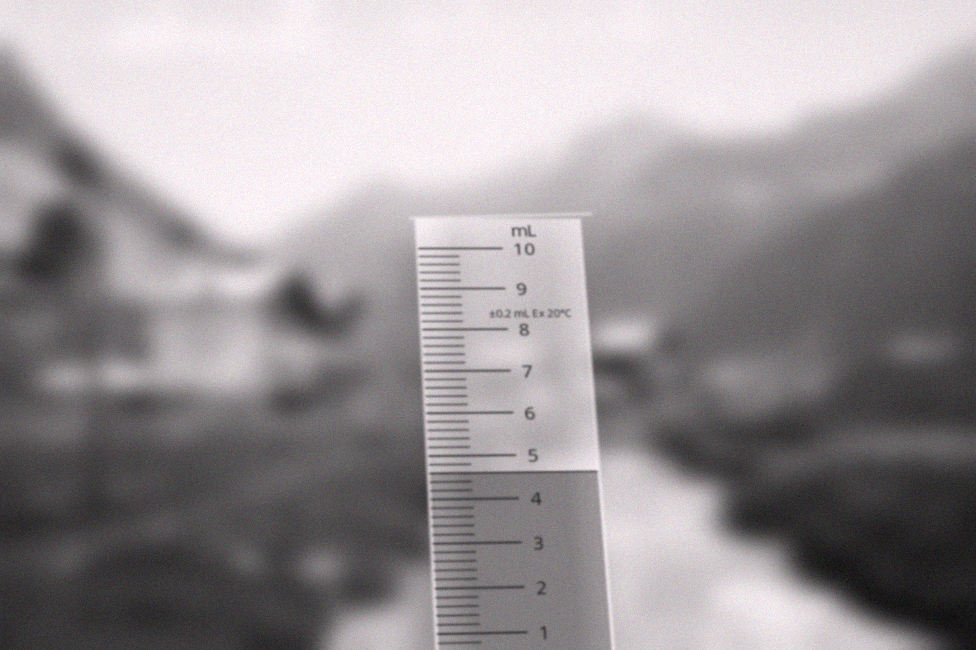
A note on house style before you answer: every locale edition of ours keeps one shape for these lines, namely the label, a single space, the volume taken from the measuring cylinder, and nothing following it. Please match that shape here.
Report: 4.6 mL
